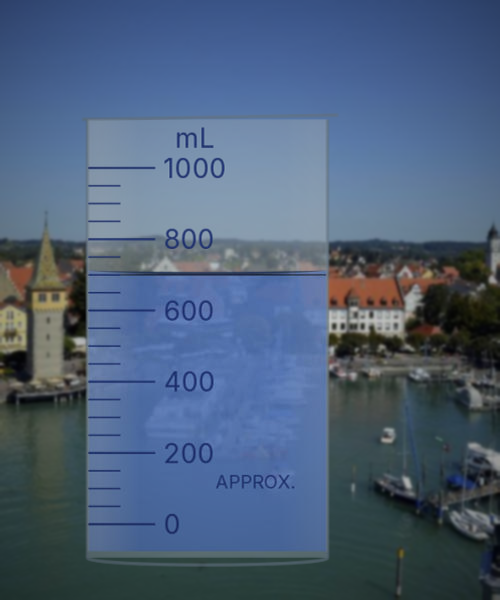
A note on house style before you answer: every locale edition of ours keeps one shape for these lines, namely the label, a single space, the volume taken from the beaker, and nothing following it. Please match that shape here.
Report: 700 mL
